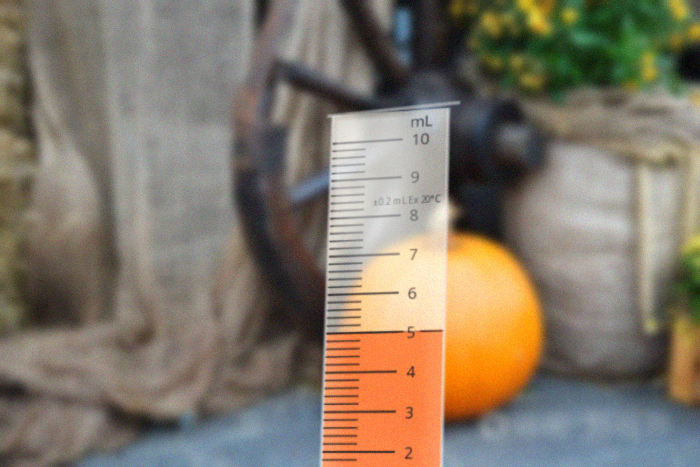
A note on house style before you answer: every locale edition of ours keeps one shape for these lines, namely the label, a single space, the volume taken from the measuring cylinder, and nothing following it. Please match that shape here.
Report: 5 mL
